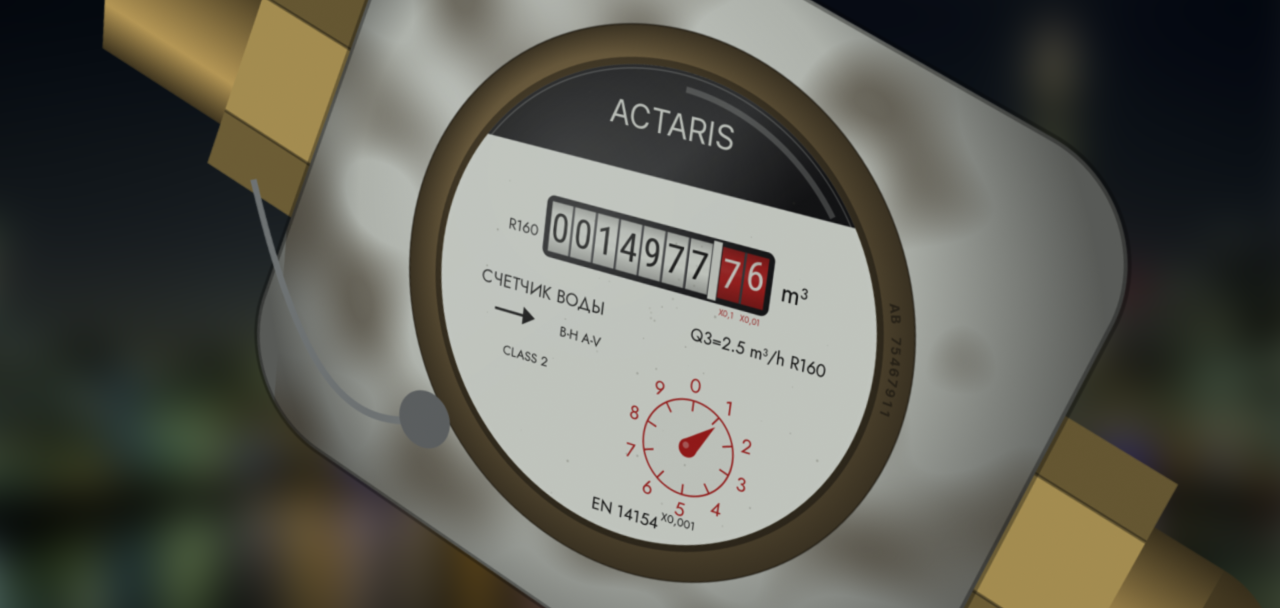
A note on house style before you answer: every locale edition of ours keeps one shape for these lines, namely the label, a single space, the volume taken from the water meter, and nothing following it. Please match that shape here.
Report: 14977.761 m³
